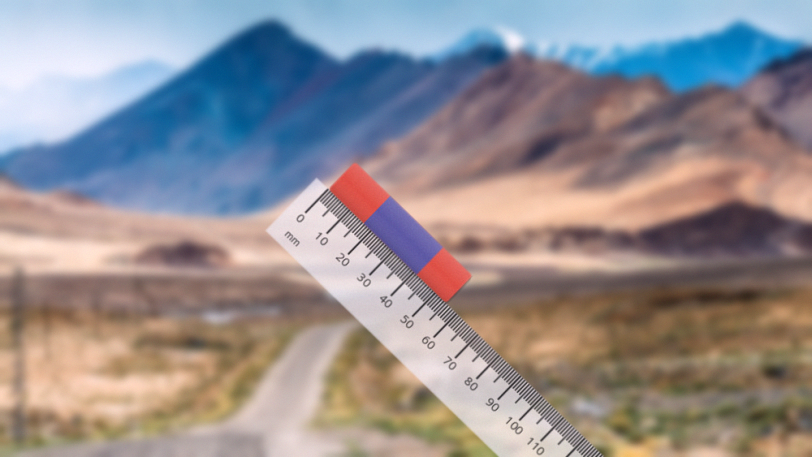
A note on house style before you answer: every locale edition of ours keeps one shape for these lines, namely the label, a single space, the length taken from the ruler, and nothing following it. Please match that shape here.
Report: 55 mm
